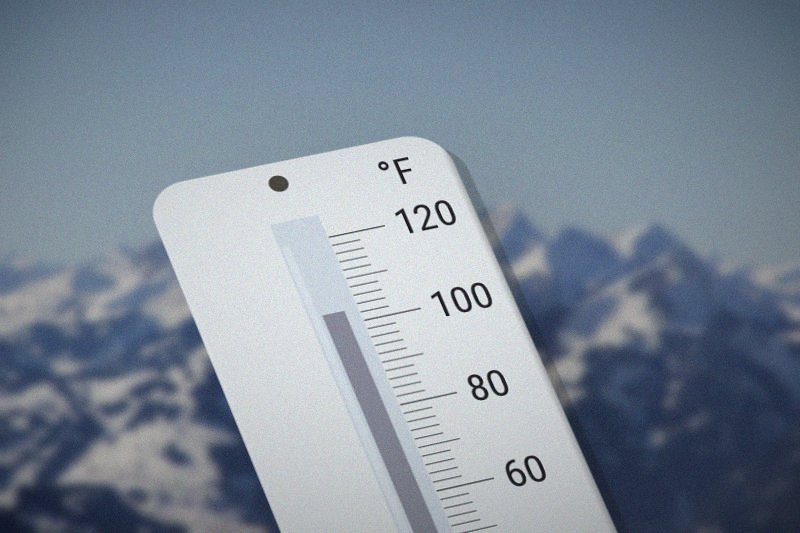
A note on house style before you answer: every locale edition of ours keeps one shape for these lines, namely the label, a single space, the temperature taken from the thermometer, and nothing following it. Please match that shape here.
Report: 103 °F
